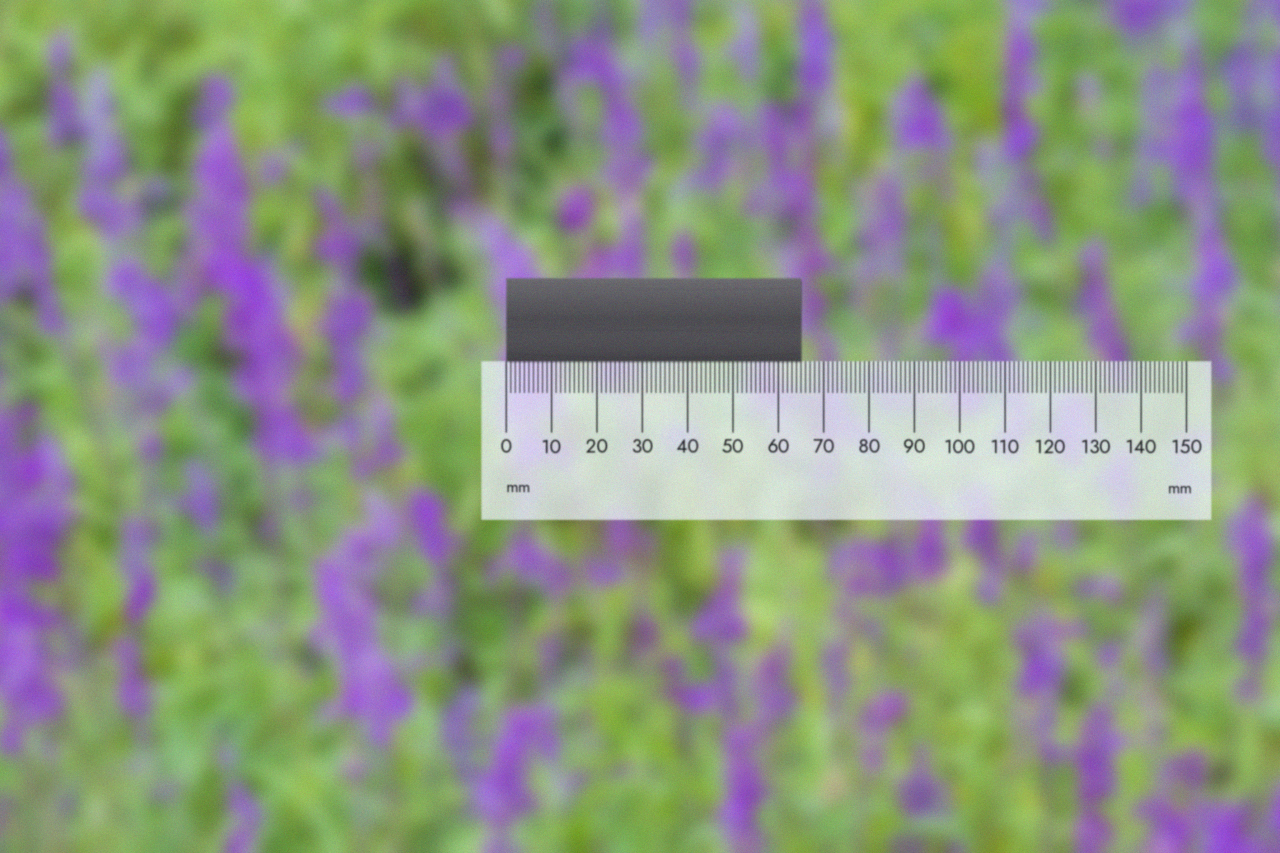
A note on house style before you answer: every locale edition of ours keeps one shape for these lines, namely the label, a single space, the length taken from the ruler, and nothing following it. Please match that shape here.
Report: 65 mm
